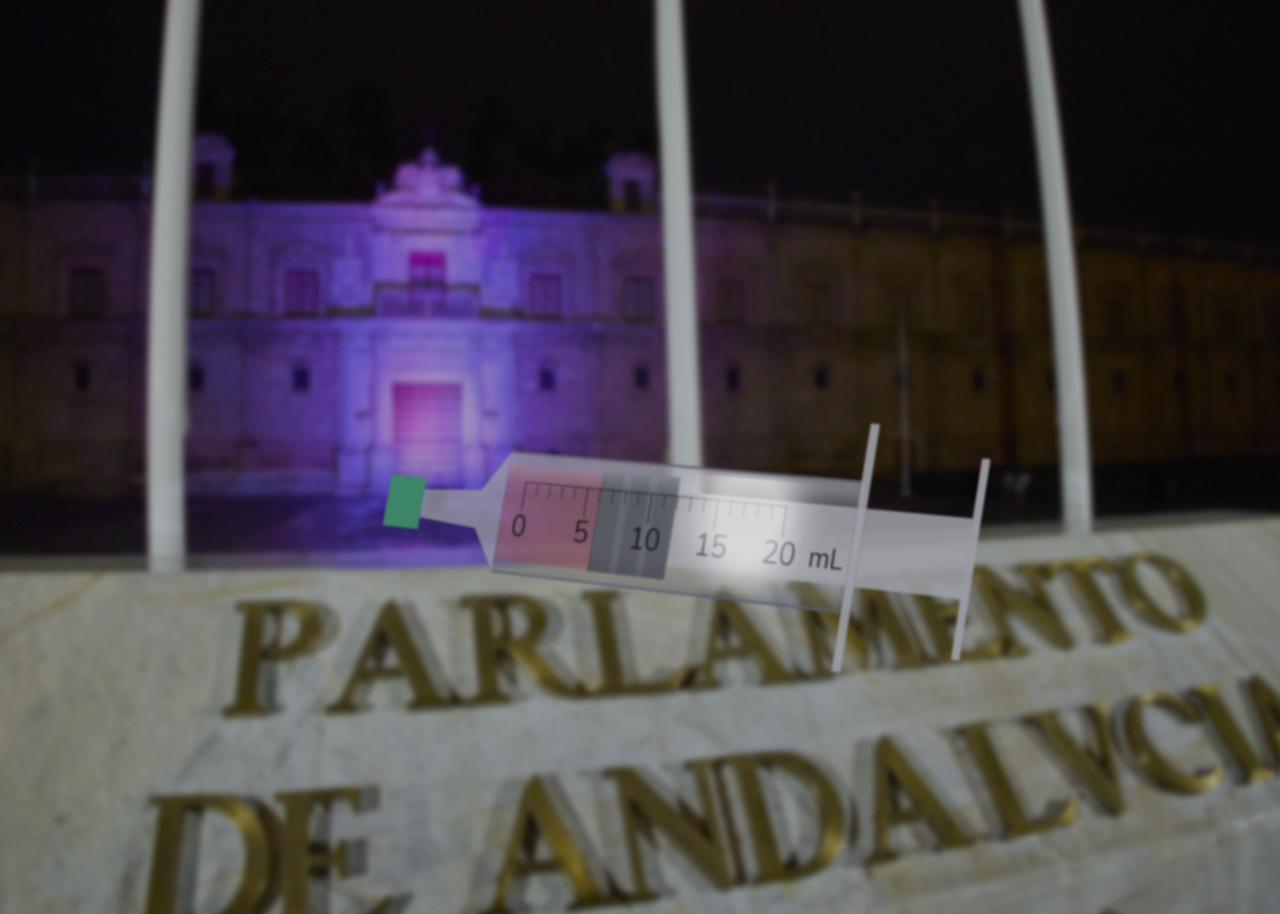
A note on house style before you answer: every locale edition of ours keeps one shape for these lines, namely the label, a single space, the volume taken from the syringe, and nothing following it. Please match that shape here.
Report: 6 mL
